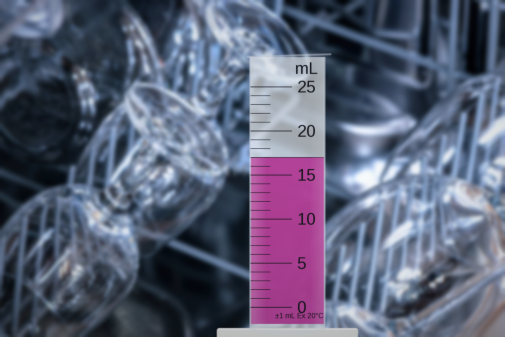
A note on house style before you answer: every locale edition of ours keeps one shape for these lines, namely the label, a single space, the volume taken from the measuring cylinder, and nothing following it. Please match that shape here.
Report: 17 mL
